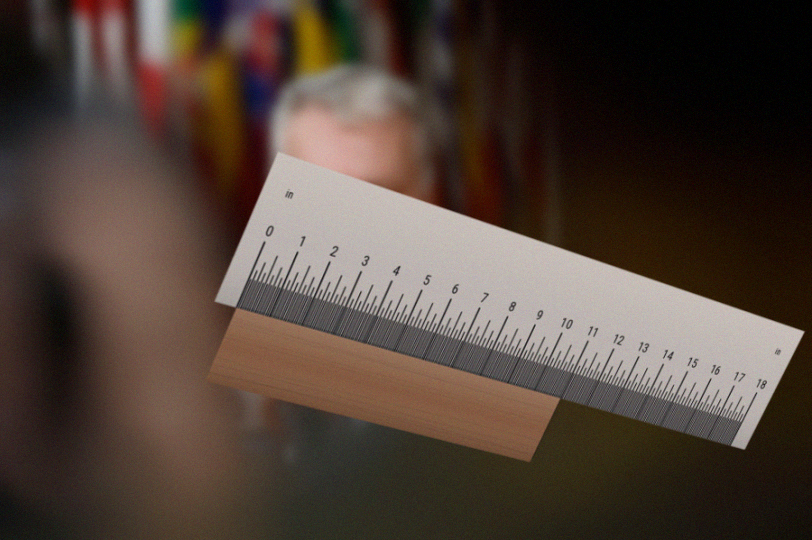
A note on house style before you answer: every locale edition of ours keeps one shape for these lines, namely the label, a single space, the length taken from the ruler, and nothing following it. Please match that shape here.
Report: 11 in
